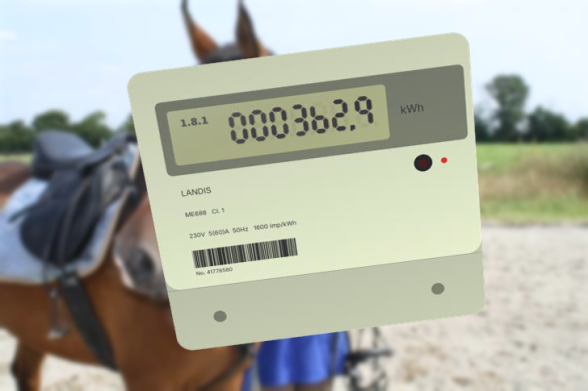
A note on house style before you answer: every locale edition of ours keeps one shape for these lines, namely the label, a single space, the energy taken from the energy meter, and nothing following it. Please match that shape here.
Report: 362.9 kWh
